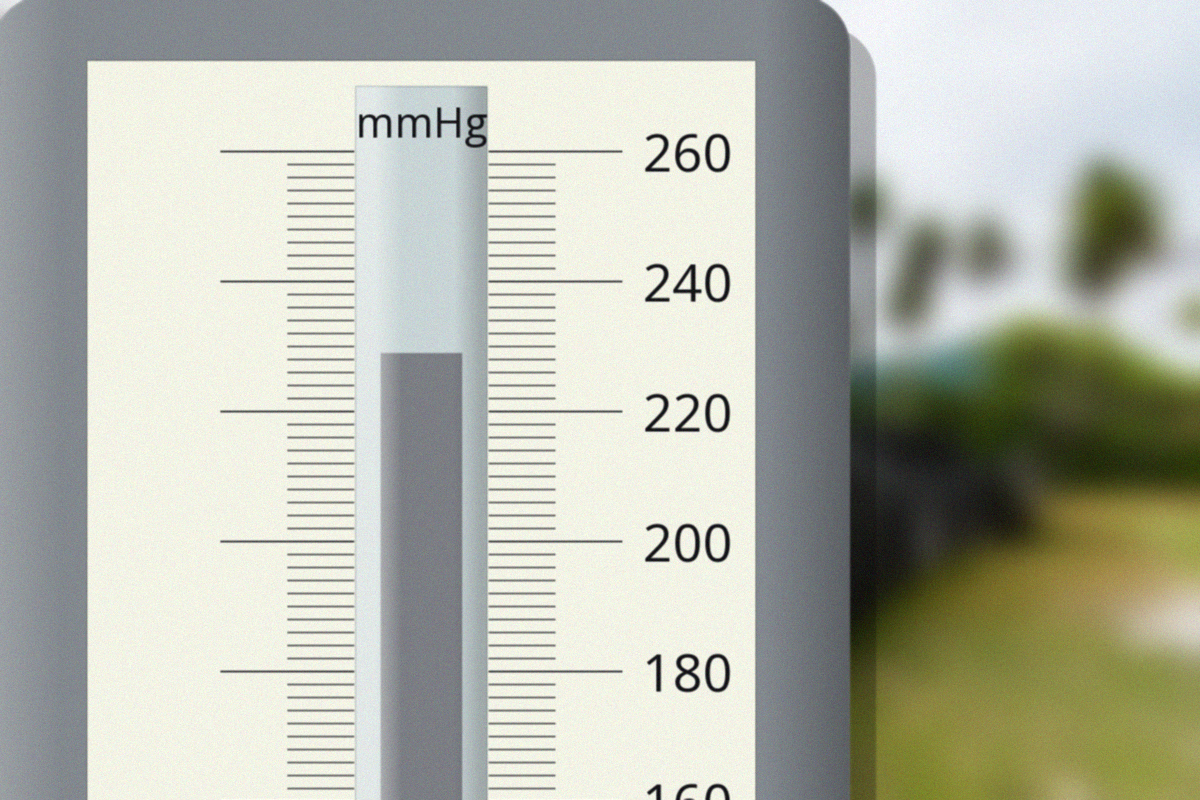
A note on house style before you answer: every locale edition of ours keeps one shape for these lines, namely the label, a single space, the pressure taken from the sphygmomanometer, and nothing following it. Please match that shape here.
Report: 229 mmHg
